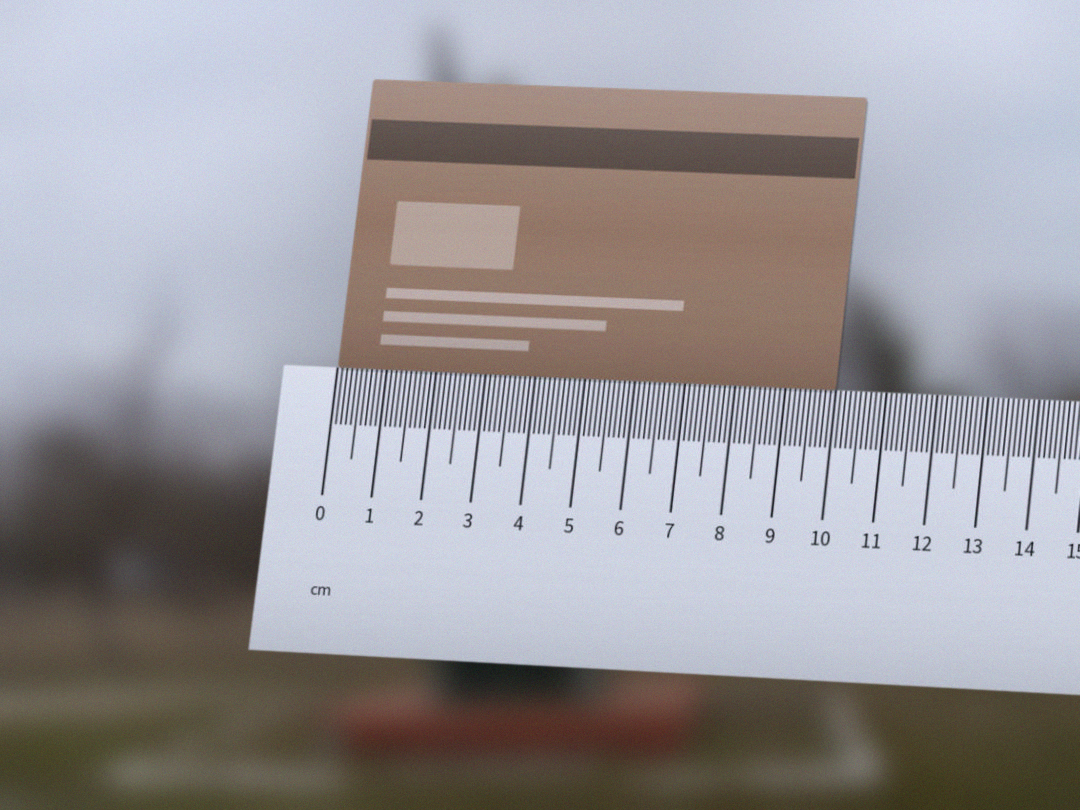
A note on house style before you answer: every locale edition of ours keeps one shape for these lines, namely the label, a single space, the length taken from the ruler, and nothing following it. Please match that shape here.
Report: 10 cm
